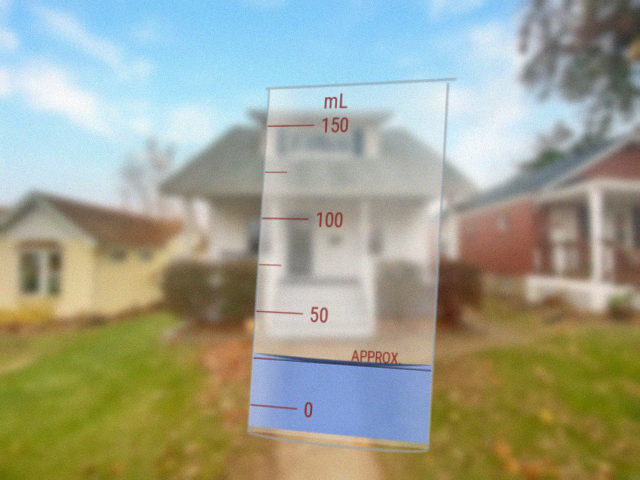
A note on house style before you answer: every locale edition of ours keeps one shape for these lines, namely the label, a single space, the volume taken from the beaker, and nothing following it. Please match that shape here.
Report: 25 mL
